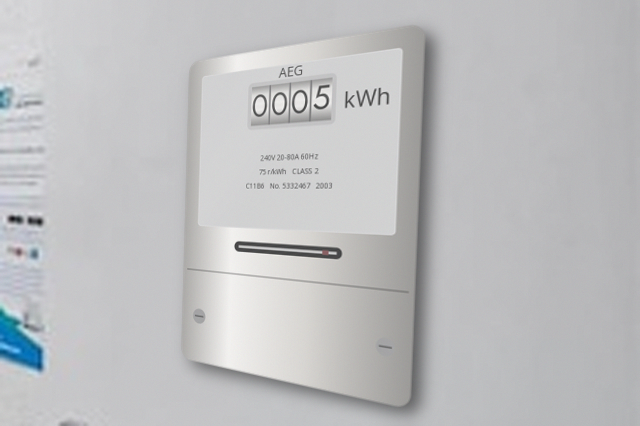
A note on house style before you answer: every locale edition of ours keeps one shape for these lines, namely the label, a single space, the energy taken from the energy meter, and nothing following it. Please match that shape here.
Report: 5 kWh
